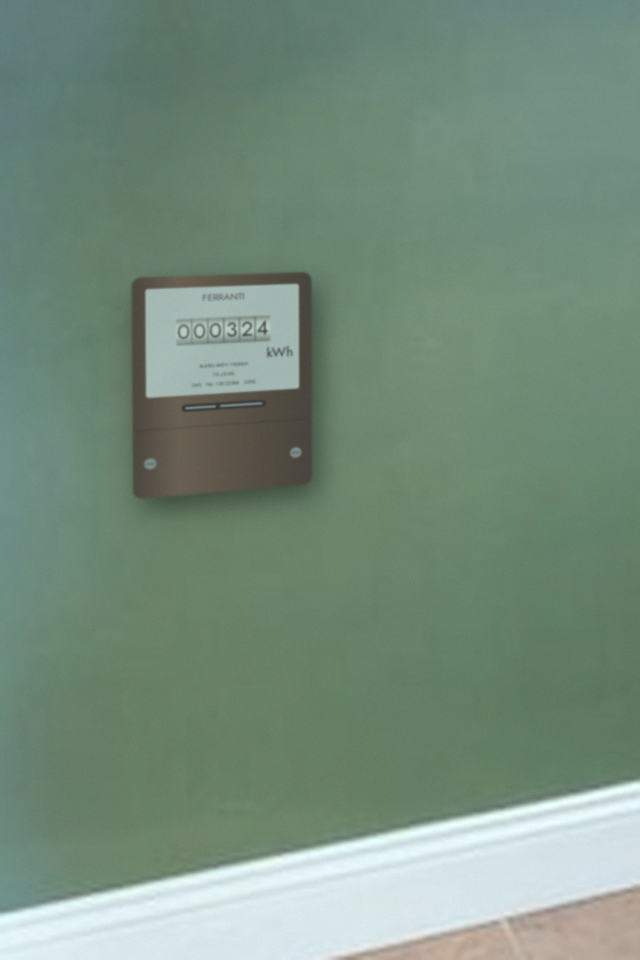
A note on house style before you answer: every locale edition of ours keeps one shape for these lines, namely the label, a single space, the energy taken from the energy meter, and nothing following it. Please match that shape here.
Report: 324 kWh
